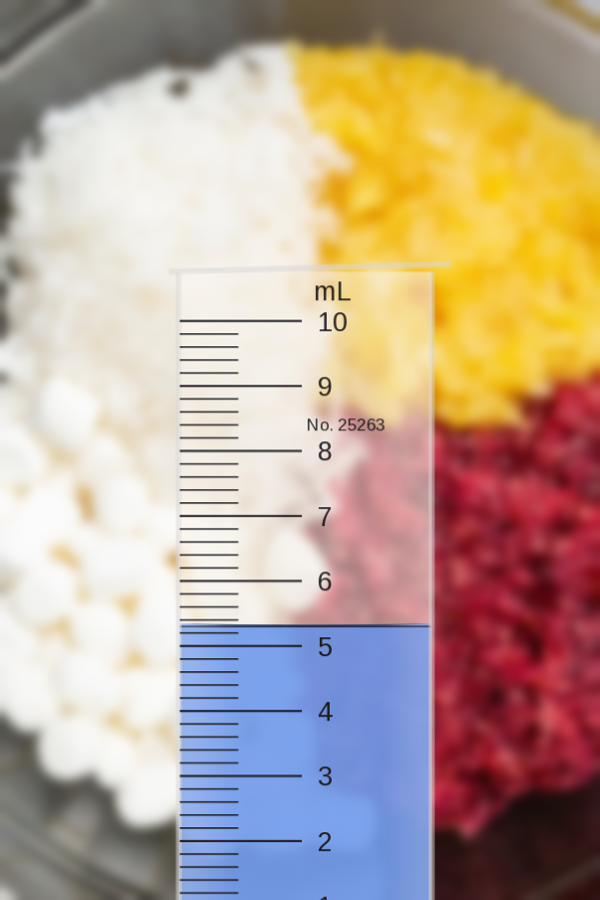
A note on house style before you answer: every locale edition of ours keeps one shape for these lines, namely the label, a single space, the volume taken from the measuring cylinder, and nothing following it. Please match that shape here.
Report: 5.3 mL
